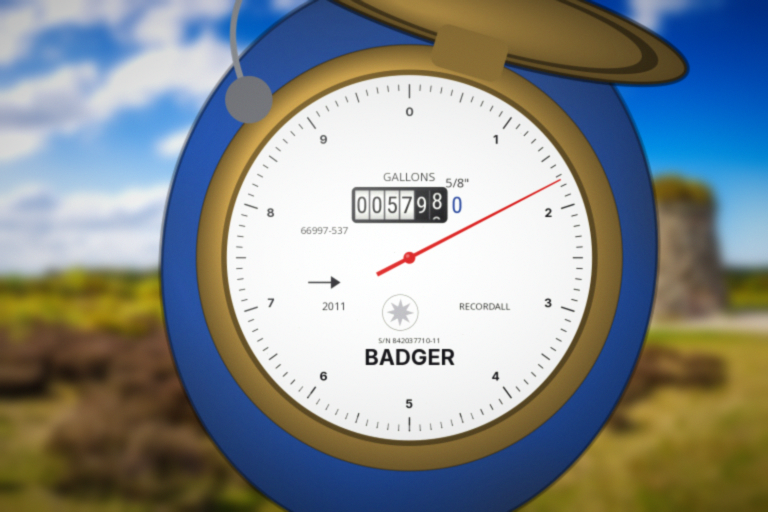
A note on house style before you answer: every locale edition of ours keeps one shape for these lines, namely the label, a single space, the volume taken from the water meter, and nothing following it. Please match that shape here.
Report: 57981.7 gal
